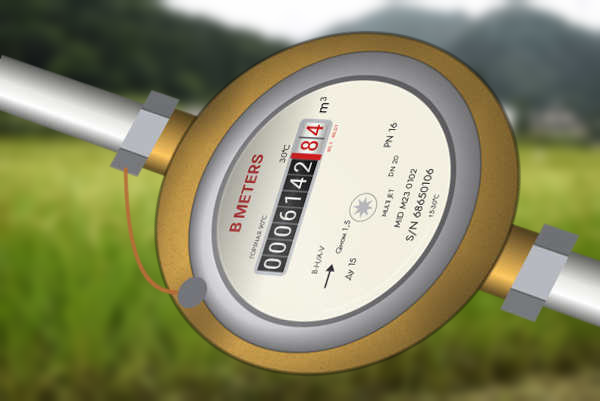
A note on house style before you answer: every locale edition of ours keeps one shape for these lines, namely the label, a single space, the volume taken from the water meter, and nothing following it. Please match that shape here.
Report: 6142.84 m³
